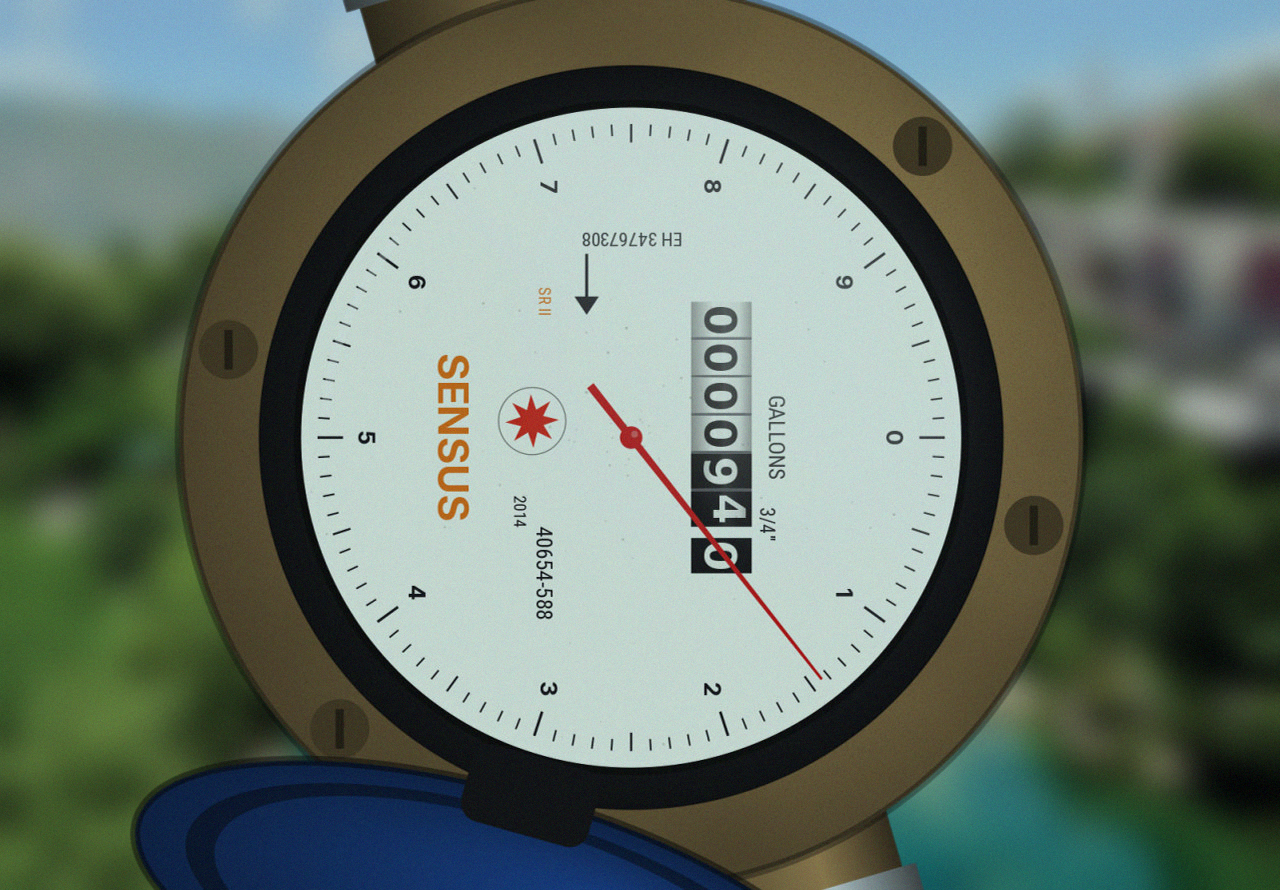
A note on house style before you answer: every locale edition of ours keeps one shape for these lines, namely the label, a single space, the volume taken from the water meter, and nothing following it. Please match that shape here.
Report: 941.4 gal
